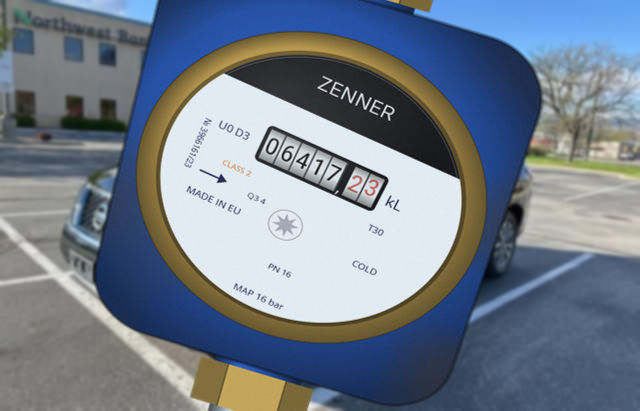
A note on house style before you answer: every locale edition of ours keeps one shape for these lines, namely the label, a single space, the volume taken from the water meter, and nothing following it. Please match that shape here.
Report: 6417.23 kL
